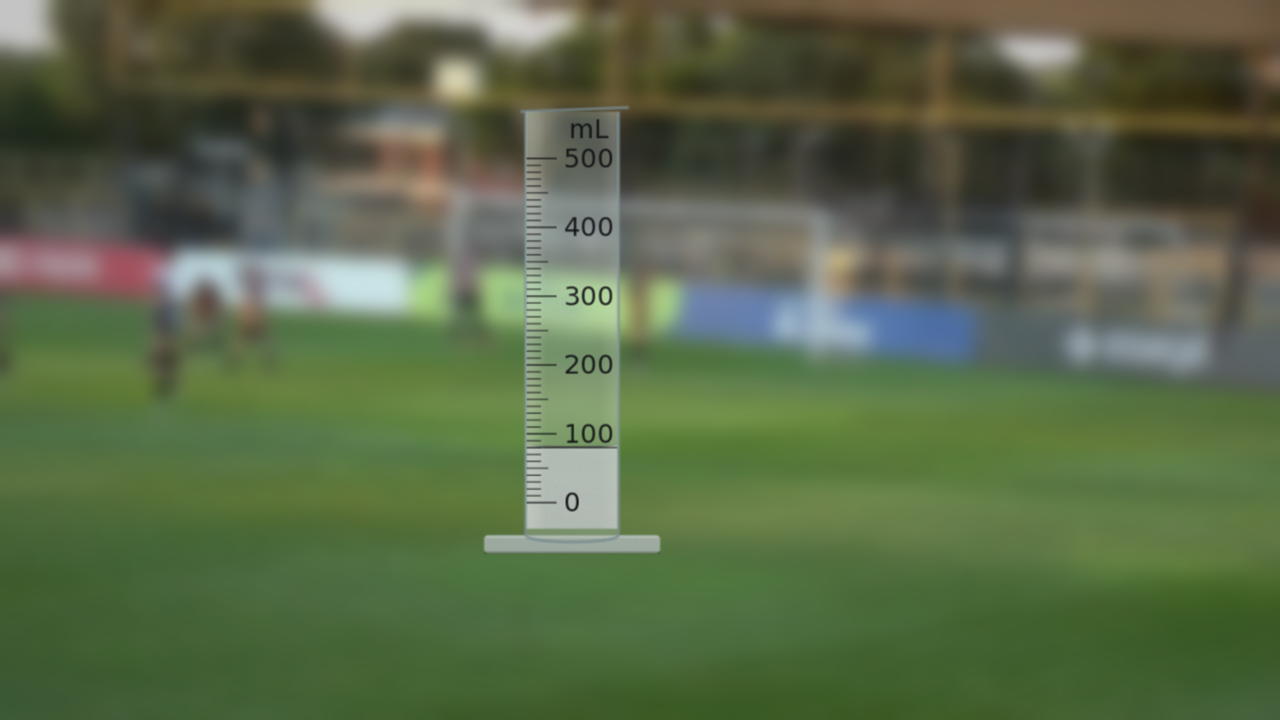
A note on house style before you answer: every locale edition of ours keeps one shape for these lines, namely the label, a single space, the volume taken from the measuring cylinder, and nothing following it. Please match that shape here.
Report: 80 mL
